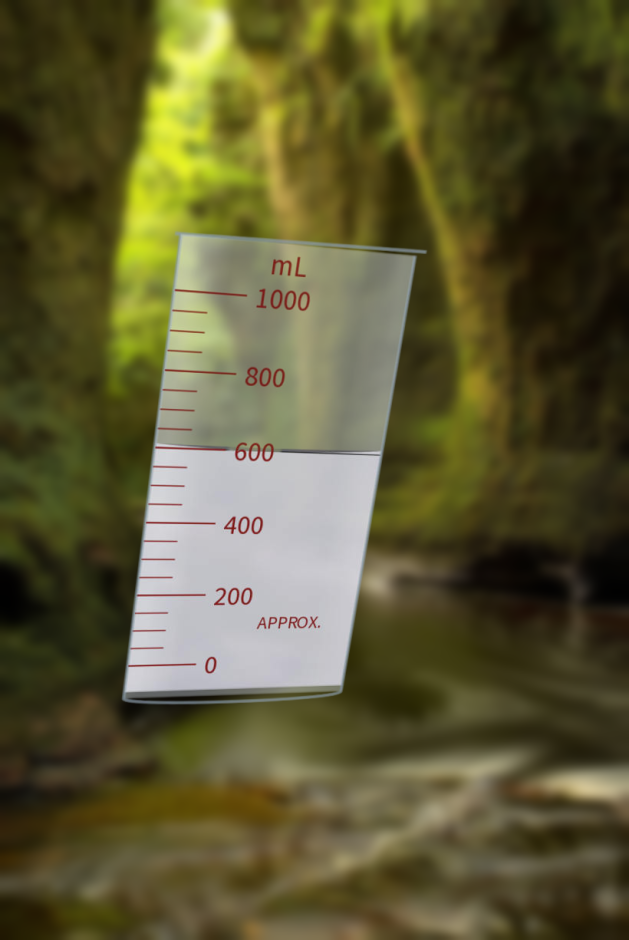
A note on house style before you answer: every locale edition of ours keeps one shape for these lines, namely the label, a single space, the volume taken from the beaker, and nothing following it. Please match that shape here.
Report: 600 mL
